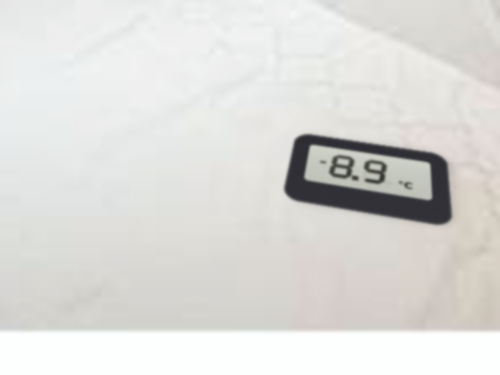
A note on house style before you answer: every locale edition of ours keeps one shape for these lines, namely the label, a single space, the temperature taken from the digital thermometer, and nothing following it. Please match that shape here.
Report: -8.9 °C
